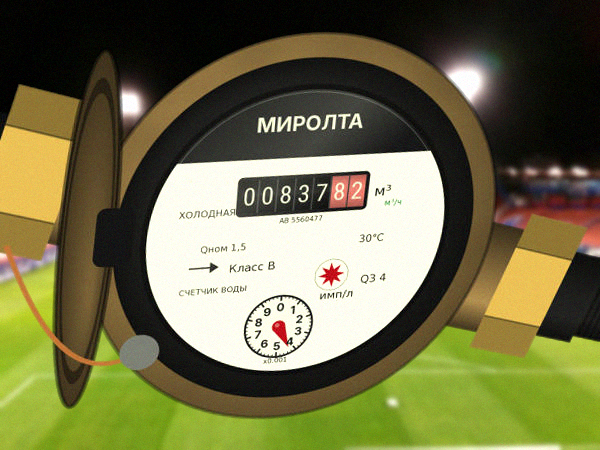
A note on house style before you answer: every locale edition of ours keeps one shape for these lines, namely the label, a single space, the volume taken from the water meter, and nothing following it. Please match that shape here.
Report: 837.824 m³
